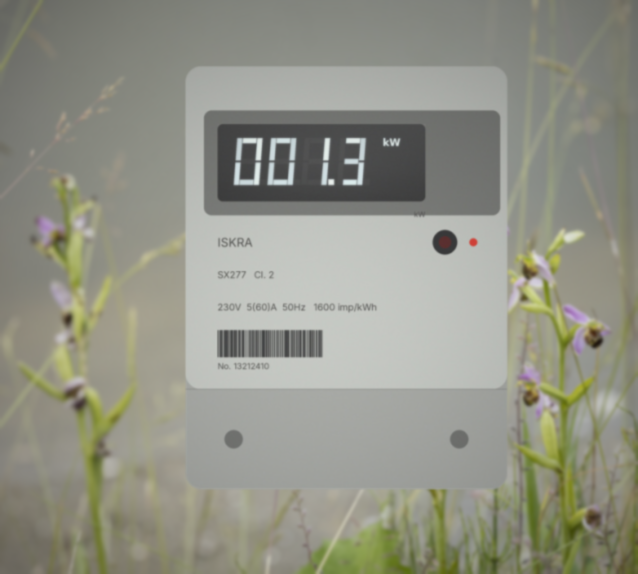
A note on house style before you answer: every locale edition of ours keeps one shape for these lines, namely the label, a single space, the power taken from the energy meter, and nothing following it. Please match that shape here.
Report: 1.3 kW
